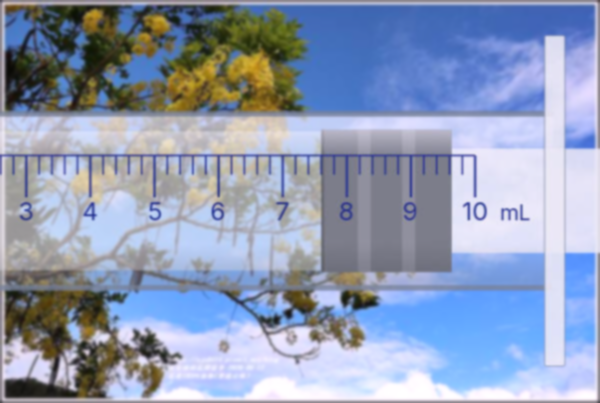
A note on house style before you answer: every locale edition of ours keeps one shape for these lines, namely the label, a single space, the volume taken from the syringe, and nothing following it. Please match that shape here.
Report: 7.6 mL
